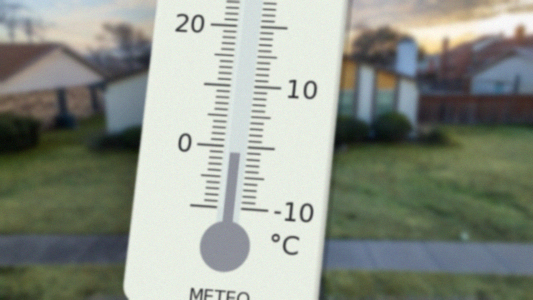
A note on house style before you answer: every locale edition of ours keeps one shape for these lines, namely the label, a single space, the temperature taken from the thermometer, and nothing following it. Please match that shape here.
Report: -1 °C
